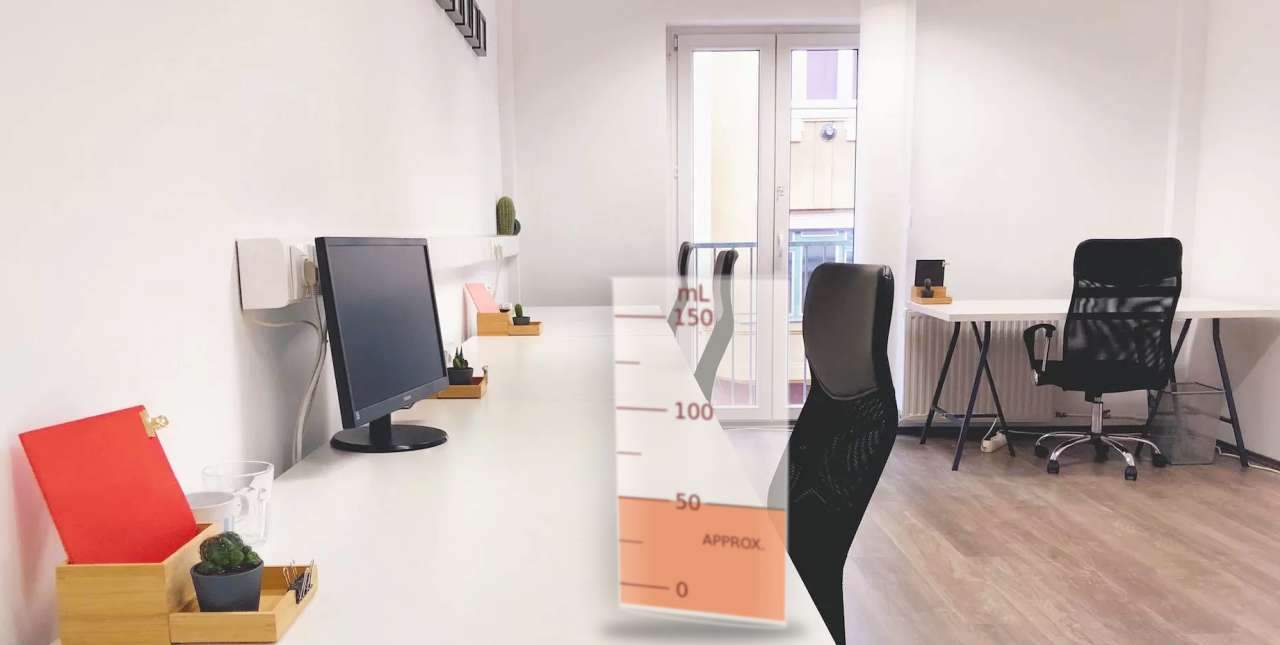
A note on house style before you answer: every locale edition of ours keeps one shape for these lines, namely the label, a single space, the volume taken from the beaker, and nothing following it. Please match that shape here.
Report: 50 mL
